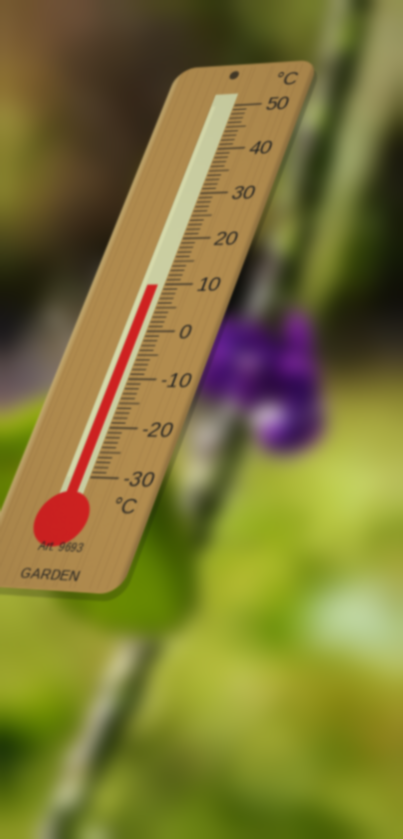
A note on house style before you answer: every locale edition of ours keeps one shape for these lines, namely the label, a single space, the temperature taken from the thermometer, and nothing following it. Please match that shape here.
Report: 10 °C
